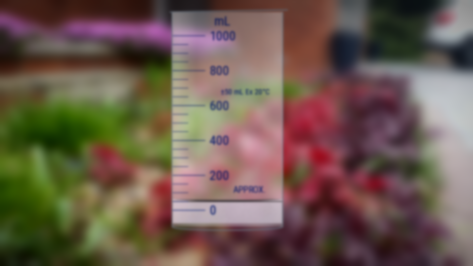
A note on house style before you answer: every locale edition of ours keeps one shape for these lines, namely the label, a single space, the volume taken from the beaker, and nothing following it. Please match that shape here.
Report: 50 mL
